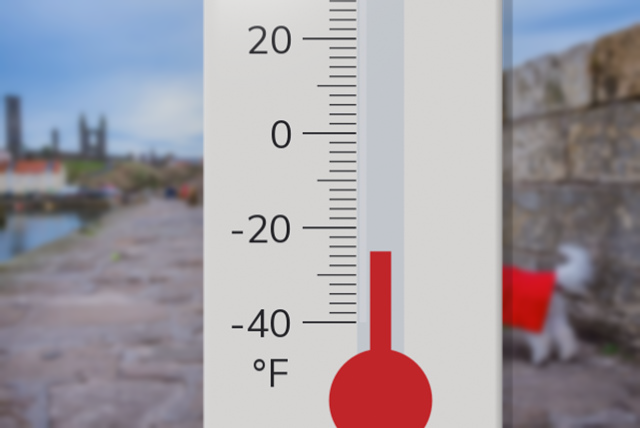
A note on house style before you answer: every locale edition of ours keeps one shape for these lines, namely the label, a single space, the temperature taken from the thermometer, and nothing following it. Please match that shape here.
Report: -25 °F
